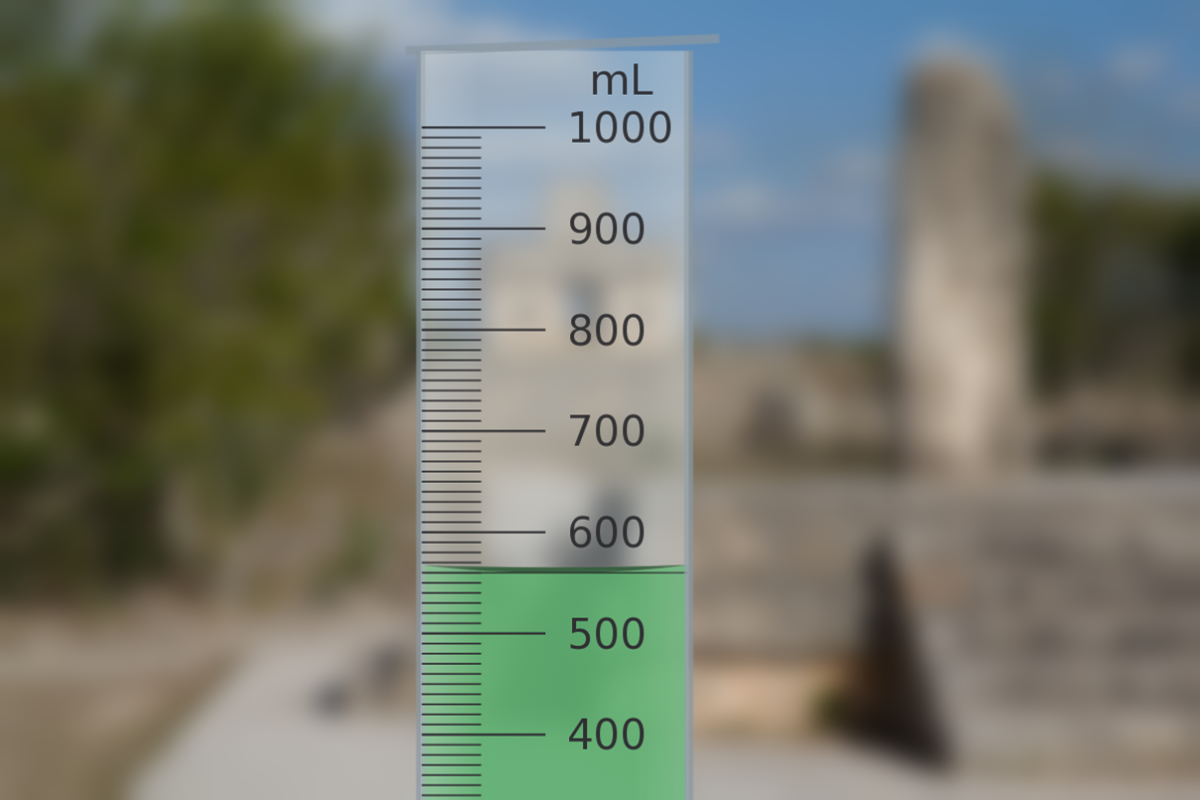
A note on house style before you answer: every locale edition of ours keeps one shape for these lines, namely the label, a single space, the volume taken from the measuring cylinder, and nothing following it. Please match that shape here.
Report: 560 mL
